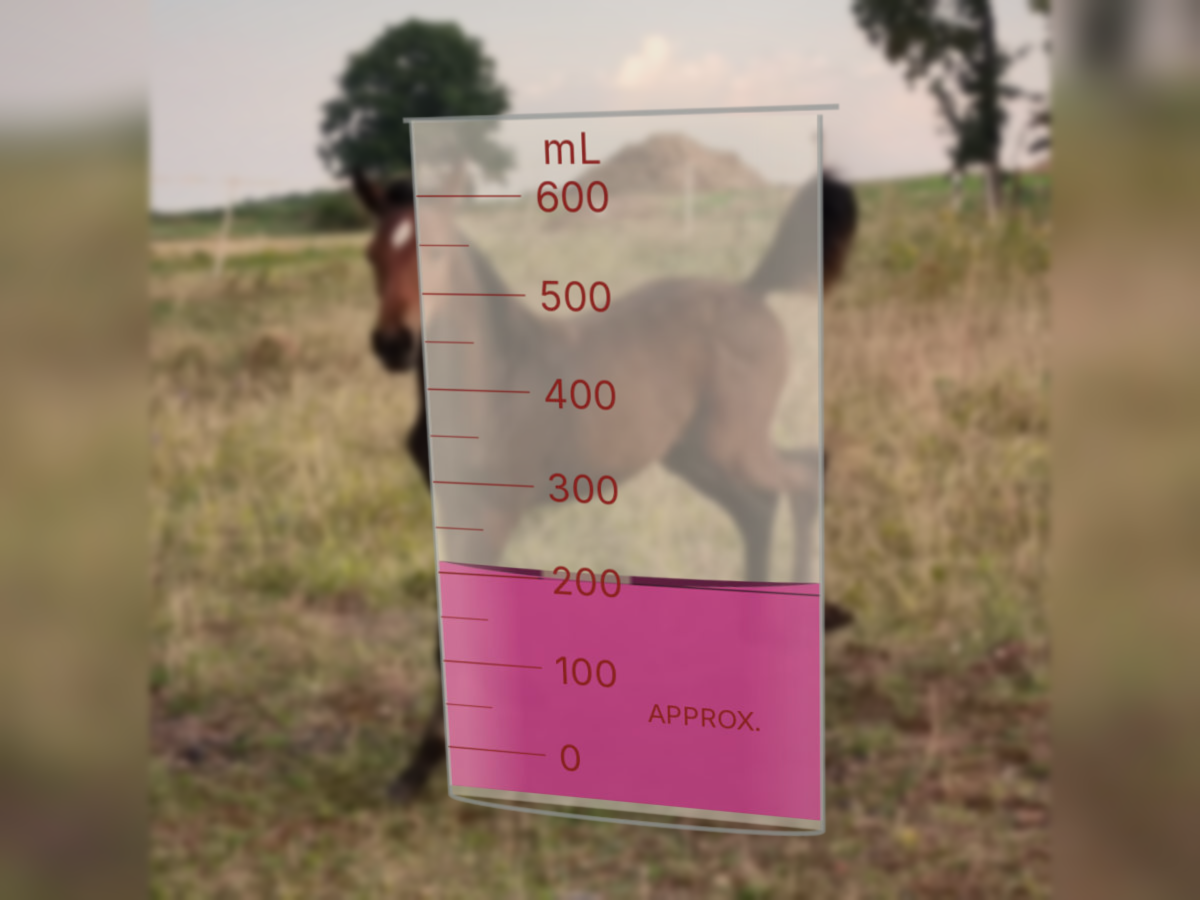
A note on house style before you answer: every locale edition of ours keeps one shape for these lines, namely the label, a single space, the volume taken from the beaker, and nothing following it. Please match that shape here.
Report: 200 mL
